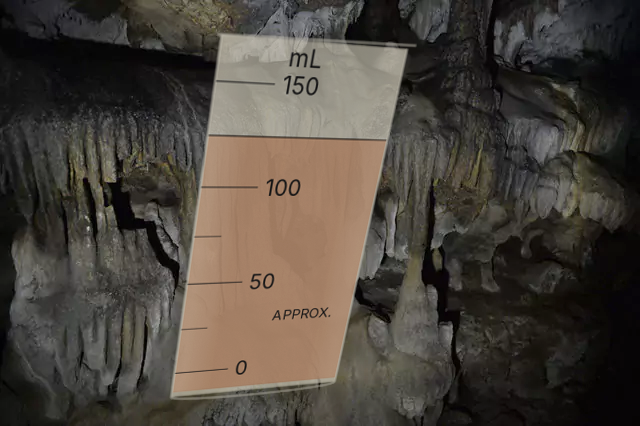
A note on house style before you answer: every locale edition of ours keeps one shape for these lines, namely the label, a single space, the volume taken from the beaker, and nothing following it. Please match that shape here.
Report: 125 mL
